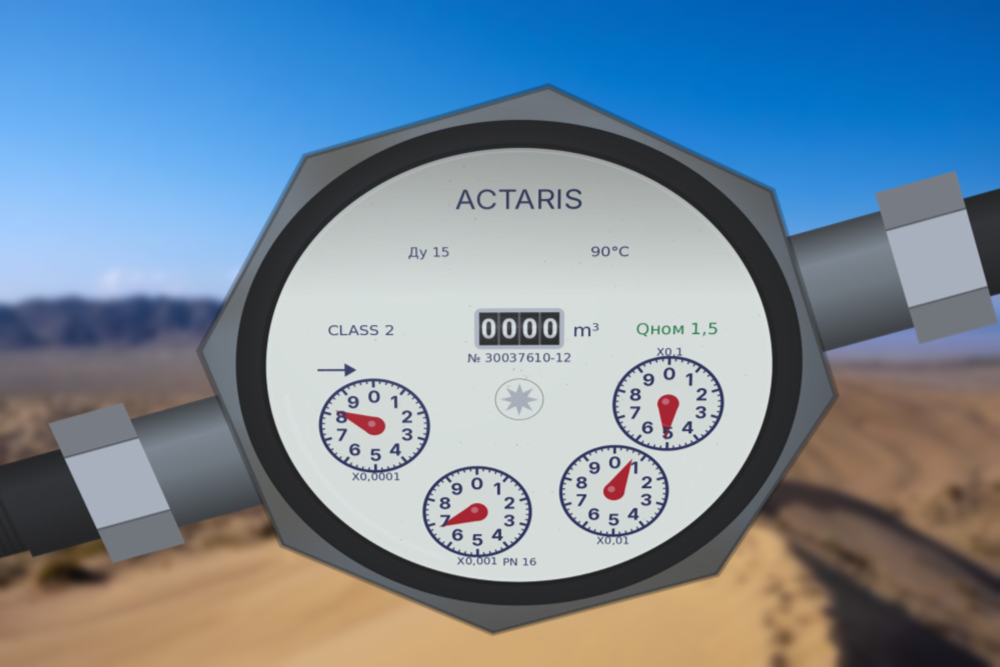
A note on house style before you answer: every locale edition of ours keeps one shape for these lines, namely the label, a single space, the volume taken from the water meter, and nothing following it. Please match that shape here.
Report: 0.5068 m³
